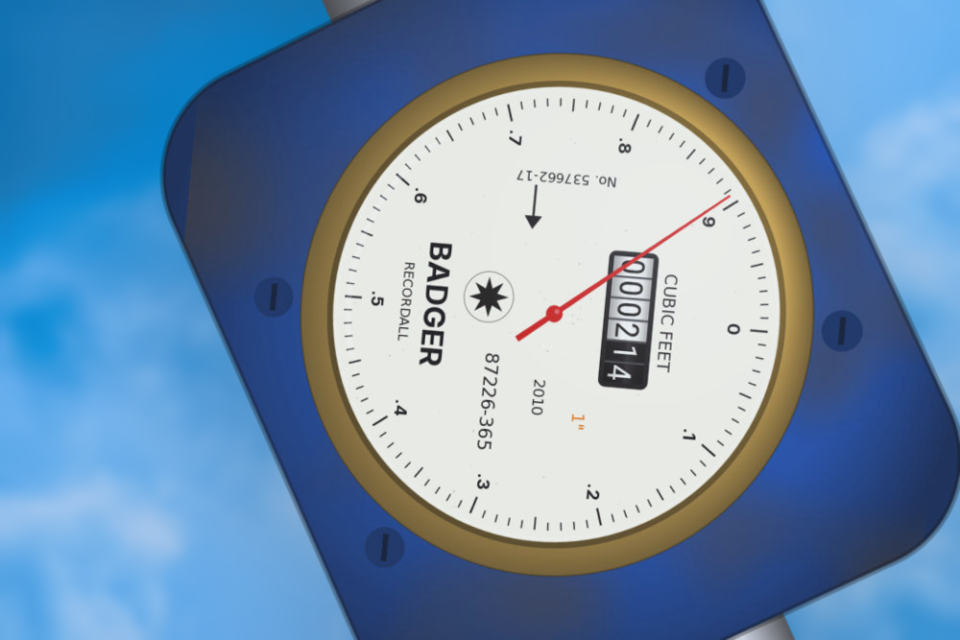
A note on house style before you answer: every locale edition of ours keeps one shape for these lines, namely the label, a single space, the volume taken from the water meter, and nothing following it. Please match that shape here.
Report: 213.89 ft³
